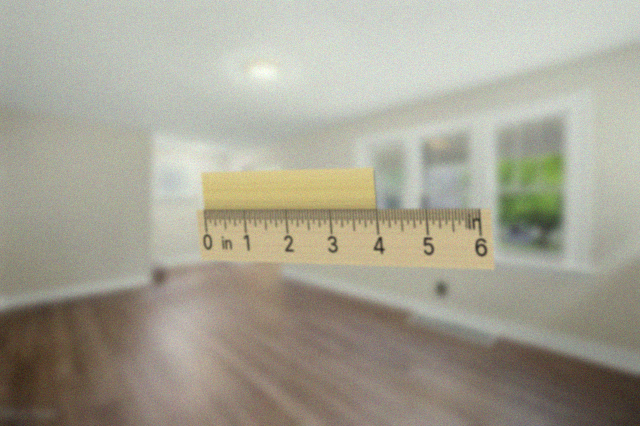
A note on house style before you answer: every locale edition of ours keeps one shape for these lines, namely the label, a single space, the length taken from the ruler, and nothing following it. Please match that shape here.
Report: 4 in
